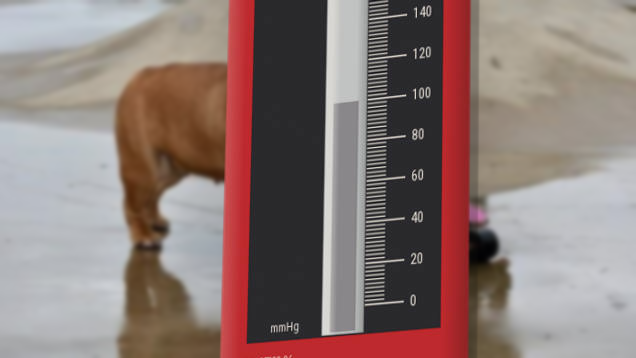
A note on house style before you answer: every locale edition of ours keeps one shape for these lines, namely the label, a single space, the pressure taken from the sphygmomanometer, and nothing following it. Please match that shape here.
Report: 100 mmHg
